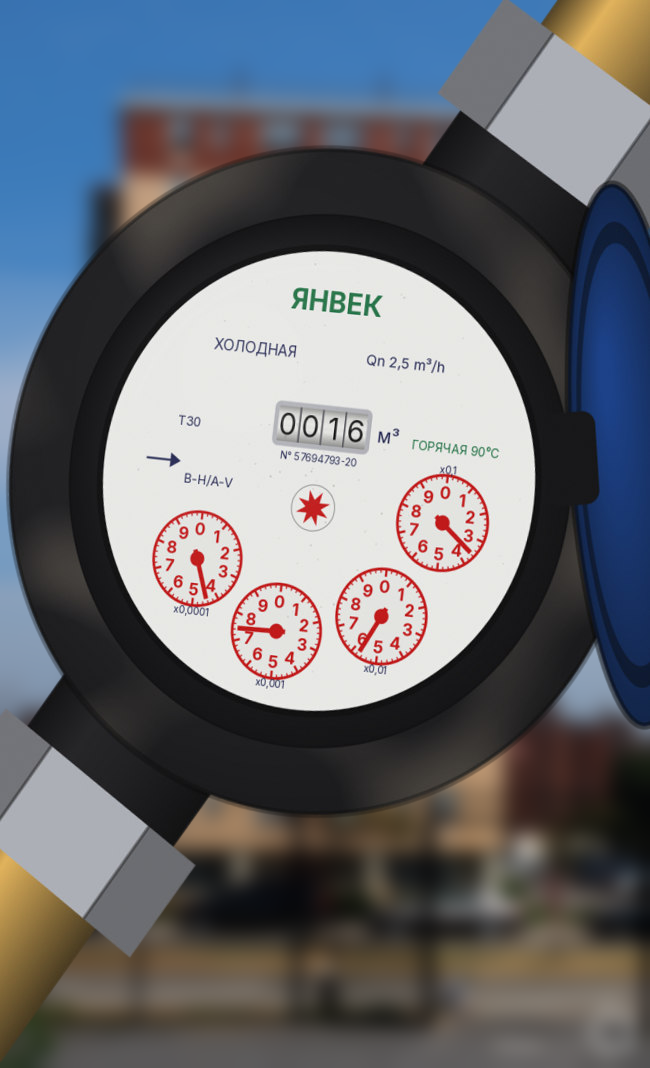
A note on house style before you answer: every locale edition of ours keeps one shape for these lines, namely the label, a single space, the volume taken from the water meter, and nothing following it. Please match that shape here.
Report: 16.3574 m³
